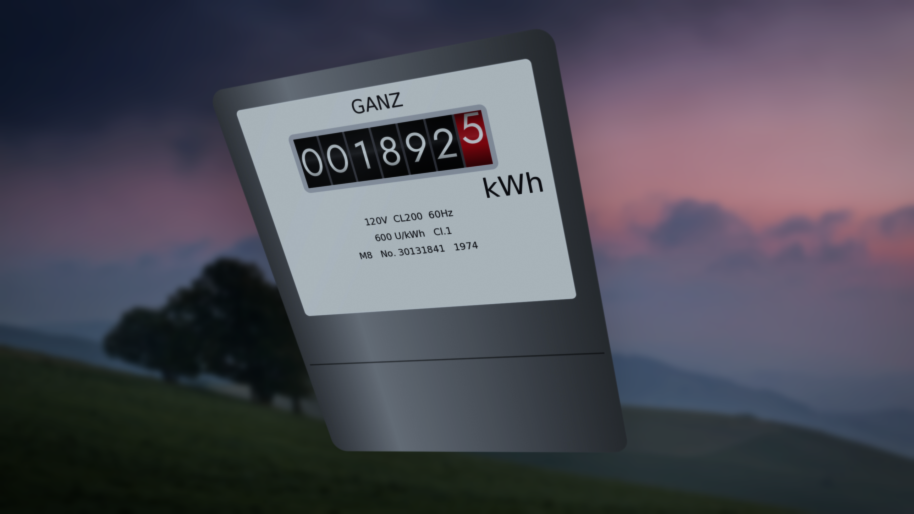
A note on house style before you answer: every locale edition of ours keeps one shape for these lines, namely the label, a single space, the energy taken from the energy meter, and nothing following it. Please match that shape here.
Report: 1892.5 kWh
